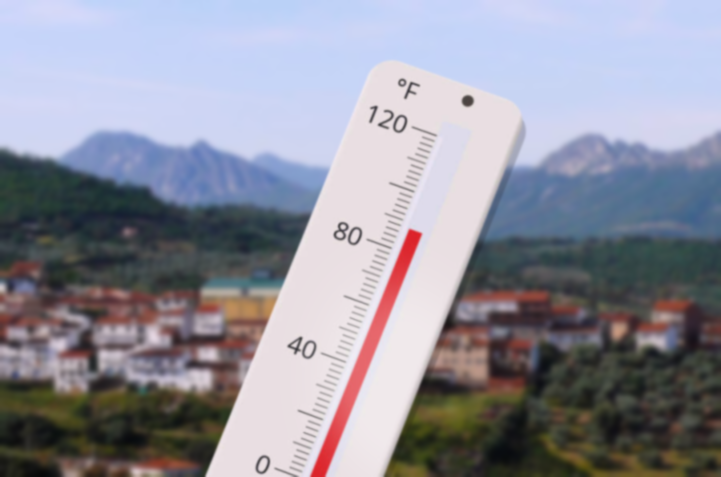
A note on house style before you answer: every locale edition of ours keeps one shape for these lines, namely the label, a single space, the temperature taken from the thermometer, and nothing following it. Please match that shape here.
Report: 88 °F
